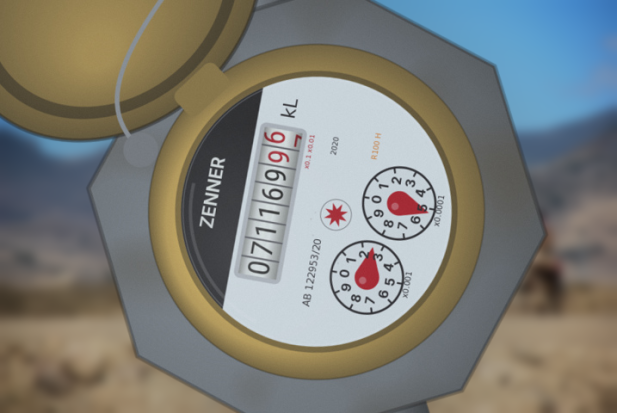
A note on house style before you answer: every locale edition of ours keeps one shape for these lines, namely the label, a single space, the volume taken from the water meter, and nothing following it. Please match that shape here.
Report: 71169.9625 kL
